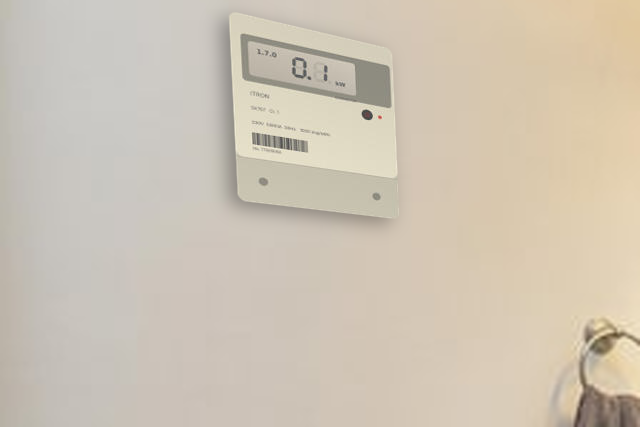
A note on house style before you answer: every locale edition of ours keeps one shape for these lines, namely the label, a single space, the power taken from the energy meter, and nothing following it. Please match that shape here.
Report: 0.1 kW
